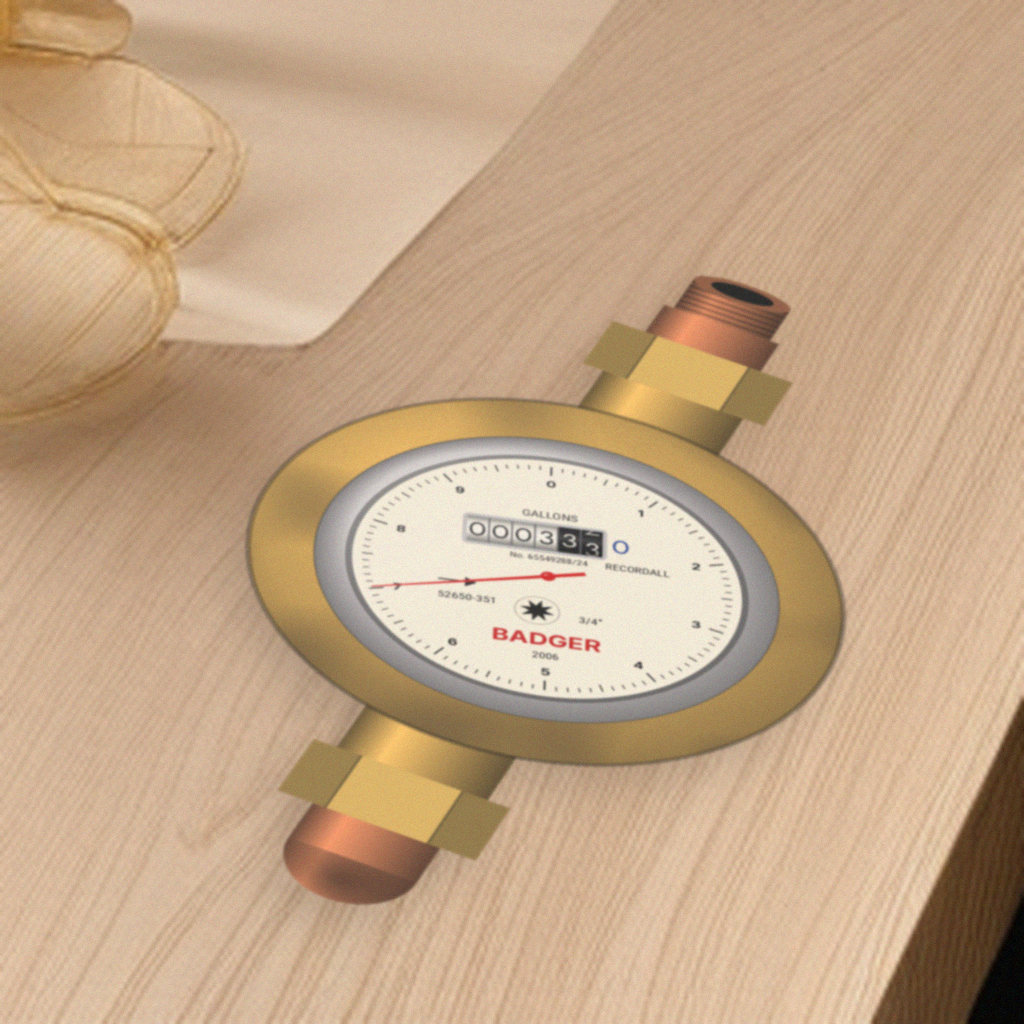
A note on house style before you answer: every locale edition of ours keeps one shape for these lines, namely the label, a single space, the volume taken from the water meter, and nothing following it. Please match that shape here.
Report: 3327.0 gal
